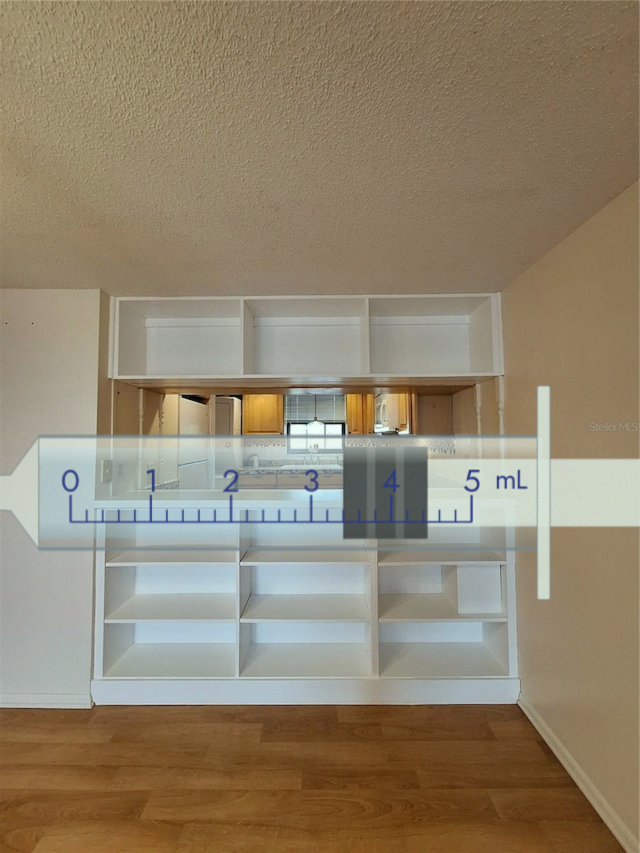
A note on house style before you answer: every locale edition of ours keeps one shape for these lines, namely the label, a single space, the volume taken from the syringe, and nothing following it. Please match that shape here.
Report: 3.4 mL
